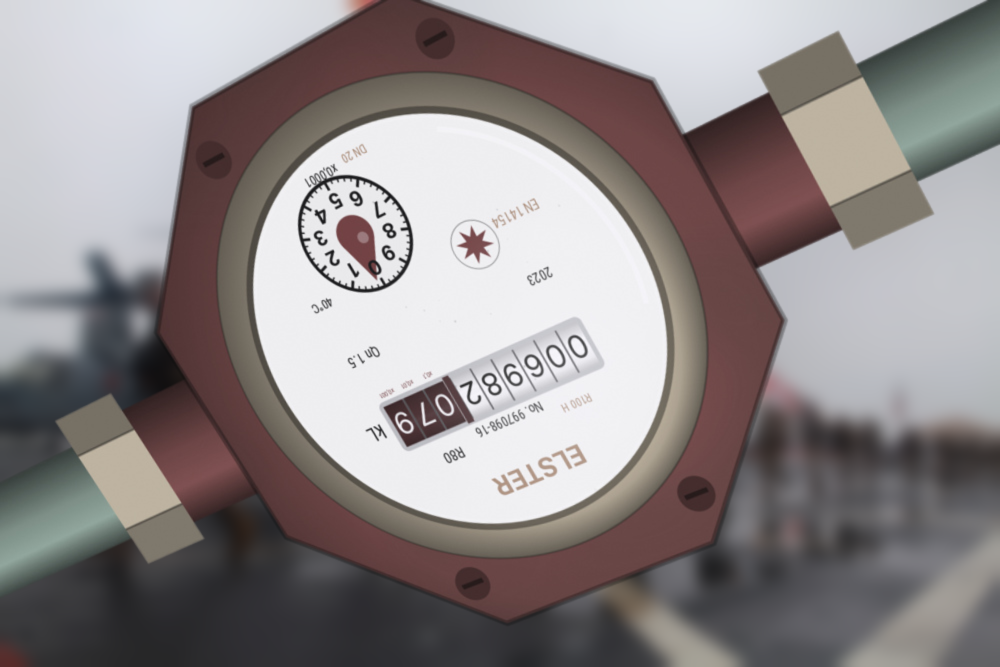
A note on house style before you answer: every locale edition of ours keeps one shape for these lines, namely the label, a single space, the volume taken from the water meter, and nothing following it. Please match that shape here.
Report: 6982.0790 kL
